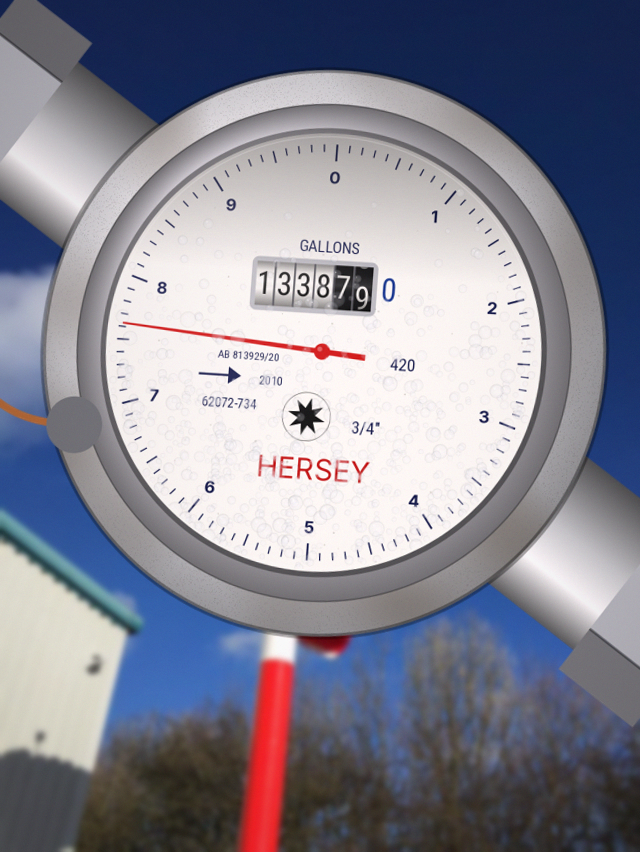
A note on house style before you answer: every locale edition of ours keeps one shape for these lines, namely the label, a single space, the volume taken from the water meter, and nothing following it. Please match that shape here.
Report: 1338787.6 gal
